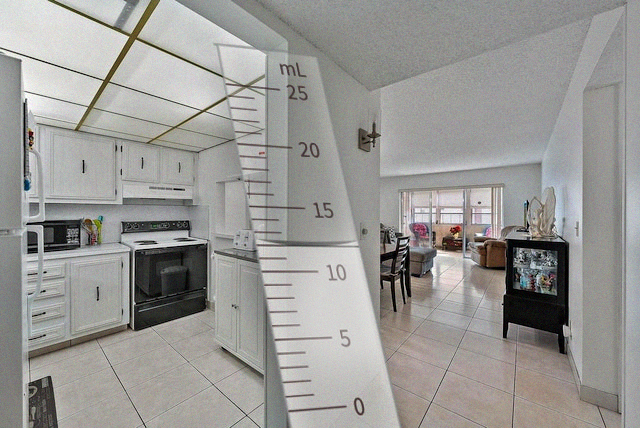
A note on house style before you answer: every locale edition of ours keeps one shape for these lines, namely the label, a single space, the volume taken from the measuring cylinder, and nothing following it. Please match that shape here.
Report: 12 mL
